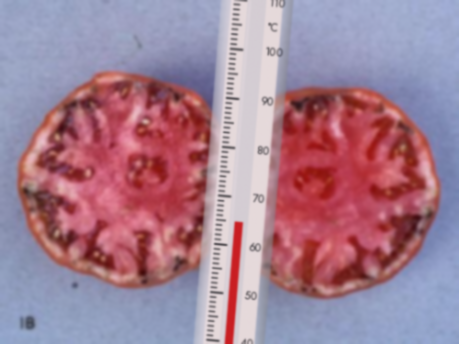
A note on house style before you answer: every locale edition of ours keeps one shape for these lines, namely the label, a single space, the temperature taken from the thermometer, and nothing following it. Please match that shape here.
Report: 65 °C
